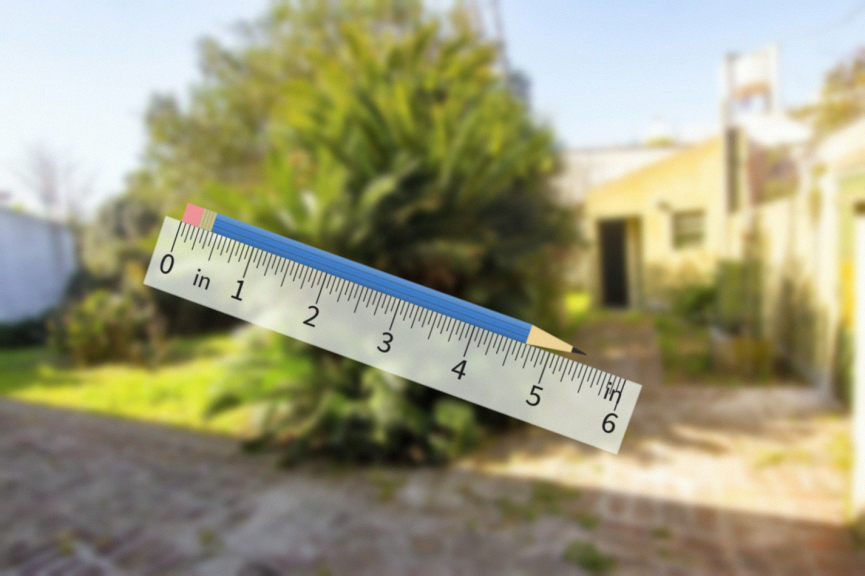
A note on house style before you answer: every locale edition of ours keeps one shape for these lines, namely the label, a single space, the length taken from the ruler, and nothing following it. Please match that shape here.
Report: 5.4375 in
